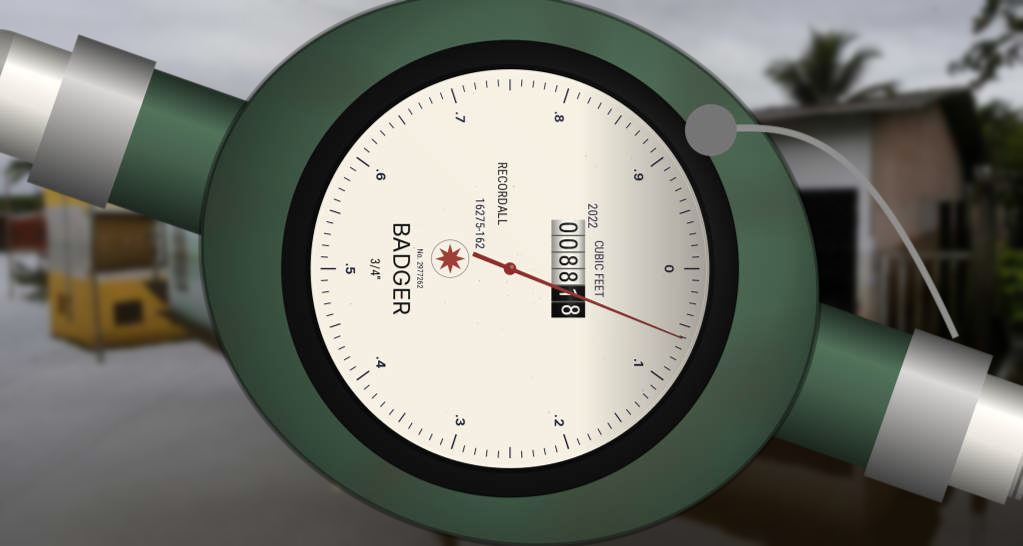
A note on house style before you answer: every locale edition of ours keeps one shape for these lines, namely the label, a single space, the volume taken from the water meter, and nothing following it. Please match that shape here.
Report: 8818.06 ft³
